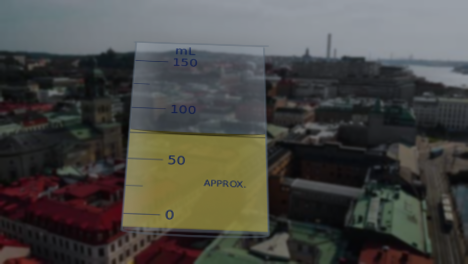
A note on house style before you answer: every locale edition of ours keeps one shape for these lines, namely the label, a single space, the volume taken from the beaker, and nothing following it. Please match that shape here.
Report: 75 mL
